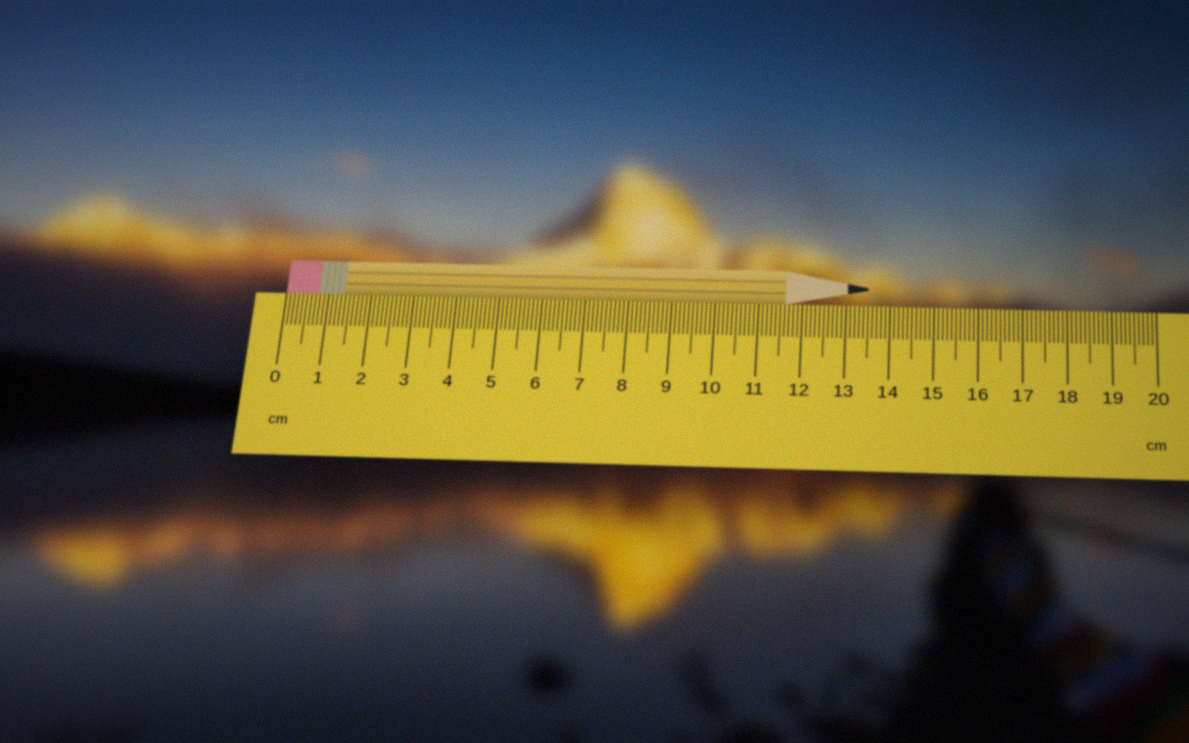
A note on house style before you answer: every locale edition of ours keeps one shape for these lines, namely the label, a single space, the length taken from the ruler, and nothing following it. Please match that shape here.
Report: 13.5 cm
